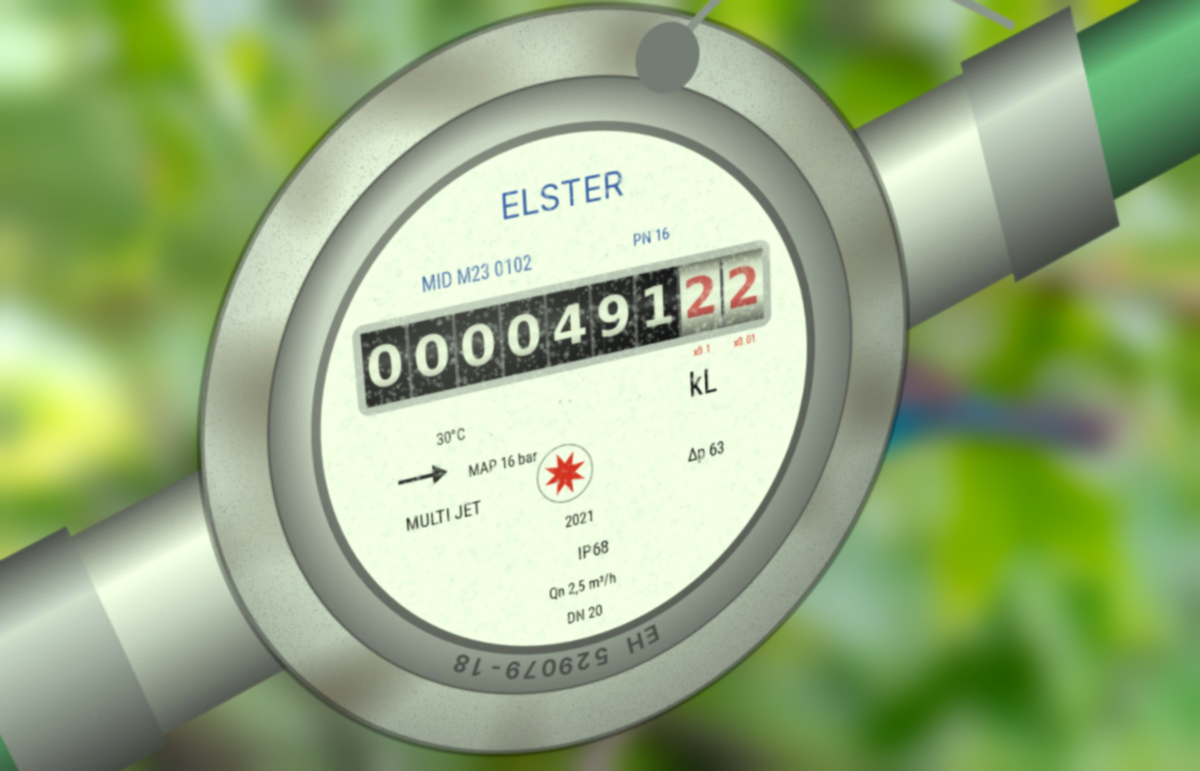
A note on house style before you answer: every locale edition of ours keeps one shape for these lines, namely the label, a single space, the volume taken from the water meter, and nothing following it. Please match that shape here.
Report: 491.22 kL
